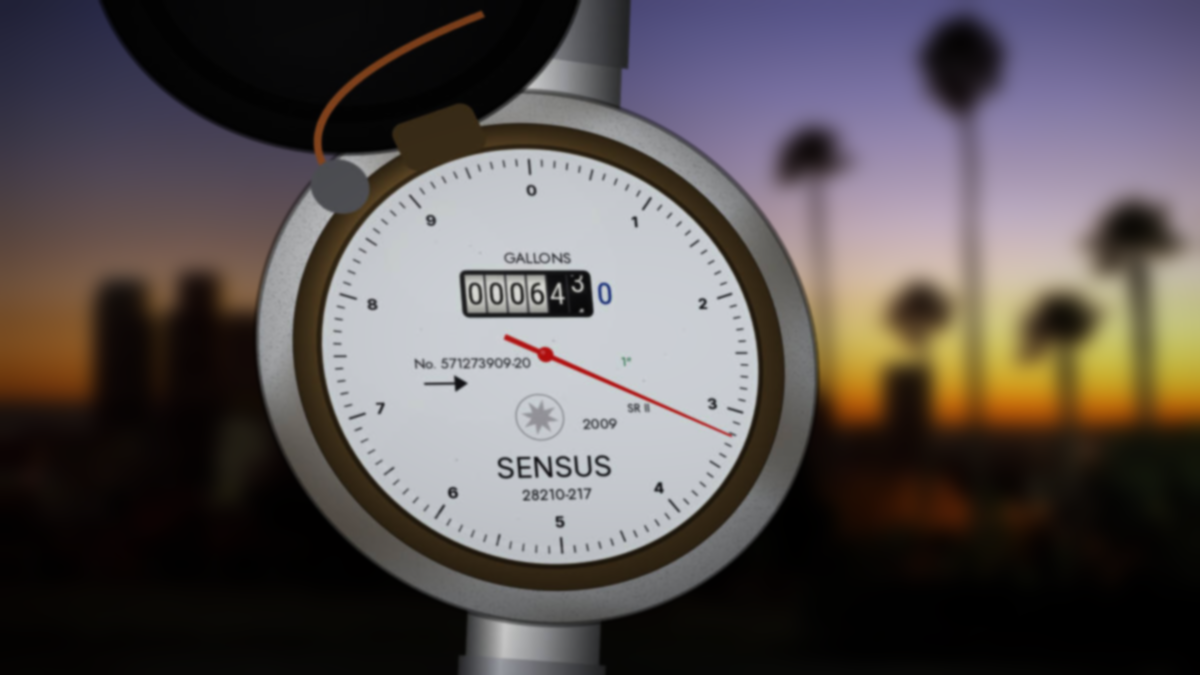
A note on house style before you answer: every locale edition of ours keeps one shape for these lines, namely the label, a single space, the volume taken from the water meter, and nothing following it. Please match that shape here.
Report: 6433.2 gal
